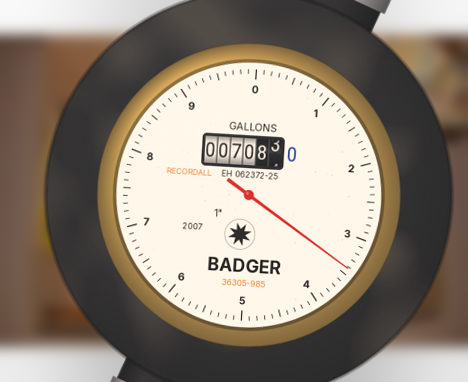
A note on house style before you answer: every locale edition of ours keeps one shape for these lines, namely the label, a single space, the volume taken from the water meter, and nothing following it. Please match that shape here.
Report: 70833.4 gal
